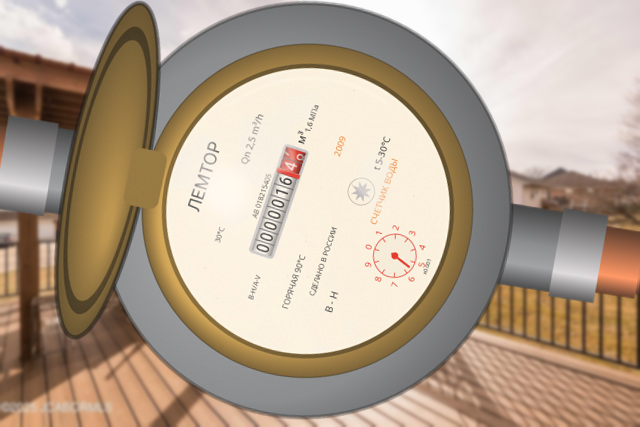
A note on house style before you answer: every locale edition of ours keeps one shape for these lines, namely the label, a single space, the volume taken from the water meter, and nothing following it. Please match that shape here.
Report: 16.475 m³
